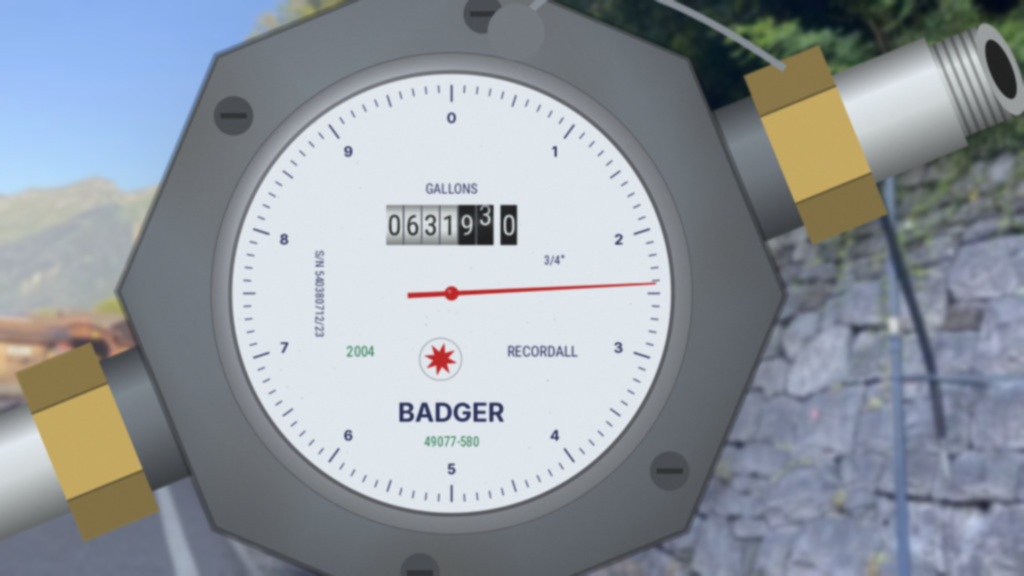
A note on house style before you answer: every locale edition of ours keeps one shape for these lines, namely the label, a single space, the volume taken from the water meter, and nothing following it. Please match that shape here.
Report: 631932.4 gal
